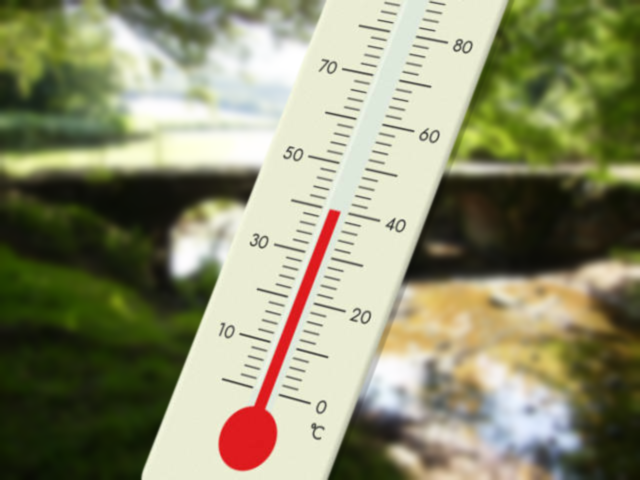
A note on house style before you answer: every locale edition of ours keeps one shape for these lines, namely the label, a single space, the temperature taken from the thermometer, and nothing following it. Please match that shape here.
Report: 40 °C
